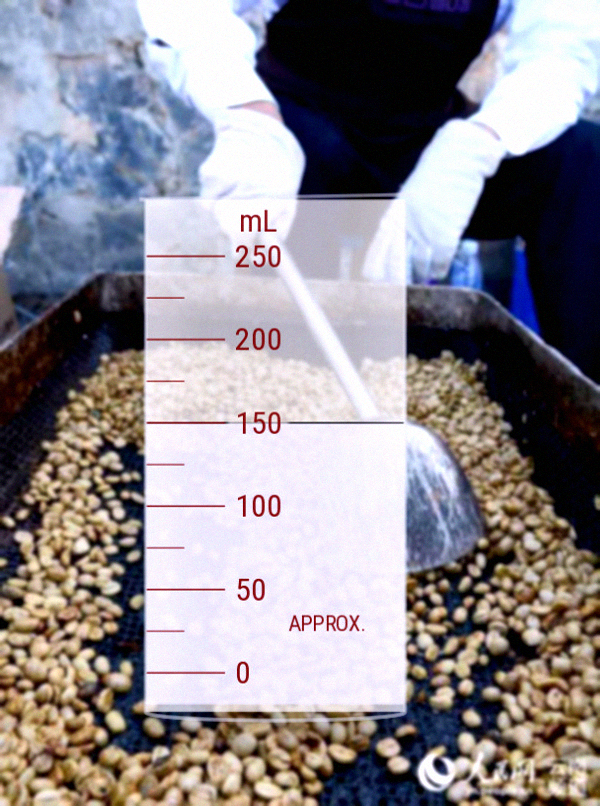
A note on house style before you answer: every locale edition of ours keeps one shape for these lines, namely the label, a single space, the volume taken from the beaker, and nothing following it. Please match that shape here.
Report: 150 mL
